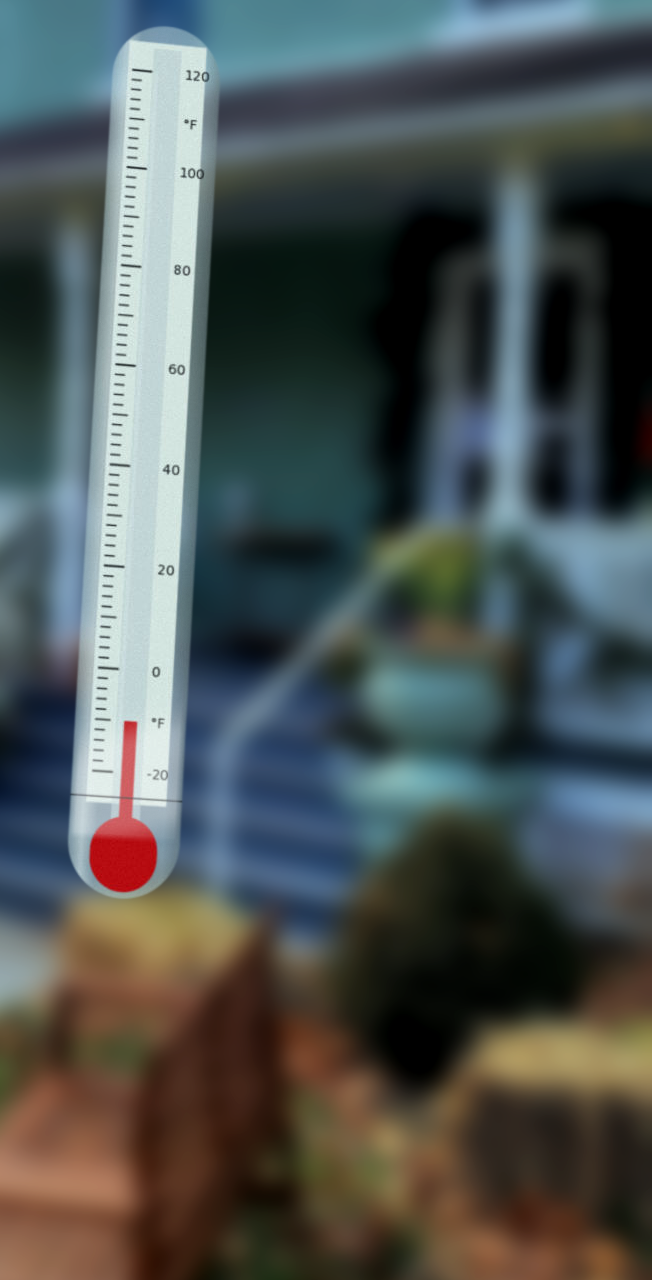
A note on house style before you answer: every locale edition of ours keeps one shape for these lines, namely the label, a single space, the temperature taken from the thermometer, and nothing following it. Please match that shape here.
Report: -10 °F
